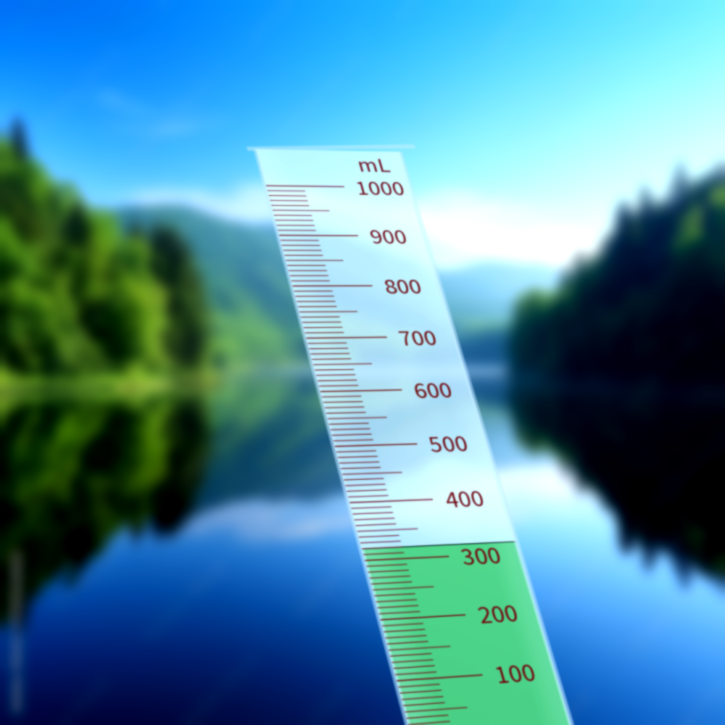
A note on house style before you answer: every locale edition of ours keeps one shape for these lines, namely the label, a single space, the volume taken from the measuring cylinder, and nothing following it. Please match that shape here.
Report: 320 mL
